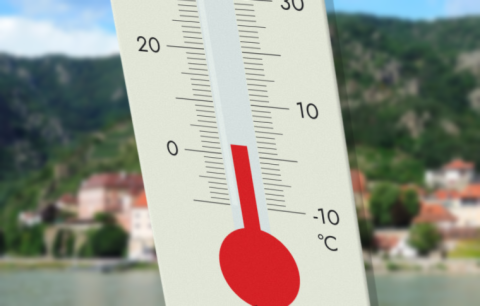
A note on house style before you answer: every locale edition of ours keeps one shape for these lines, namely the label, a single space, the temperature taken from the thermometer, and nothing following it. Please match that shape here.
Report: 2 °C
